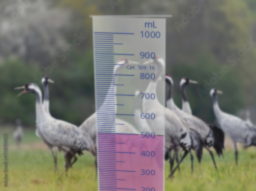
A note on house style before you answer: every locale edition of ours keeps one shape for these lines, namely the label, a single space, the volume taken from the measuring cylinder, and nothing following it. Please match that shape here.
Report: 500 mL
